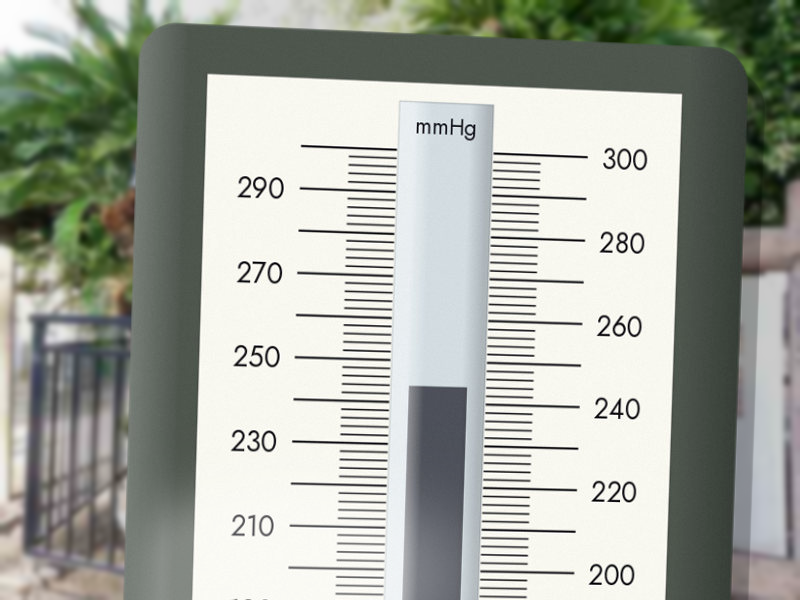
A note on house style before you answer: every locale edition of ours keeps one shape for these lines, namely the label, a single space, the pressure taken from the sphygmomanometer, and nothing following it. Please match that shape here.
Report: 244 mmHg
